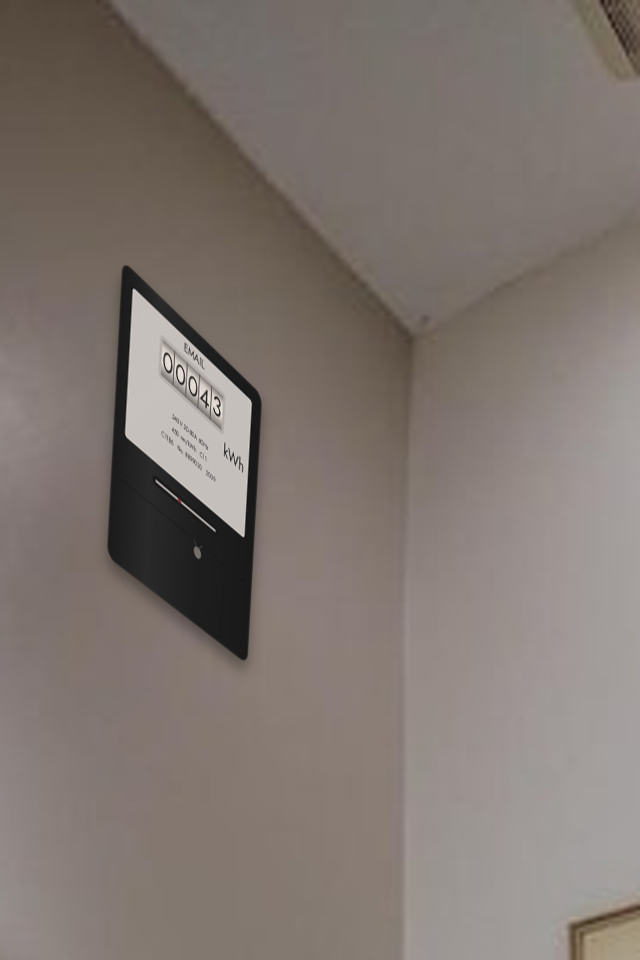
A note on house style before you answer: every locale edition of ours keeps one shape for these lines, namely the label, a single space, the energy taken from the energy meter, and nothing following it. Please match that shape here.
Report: 43 kWh
